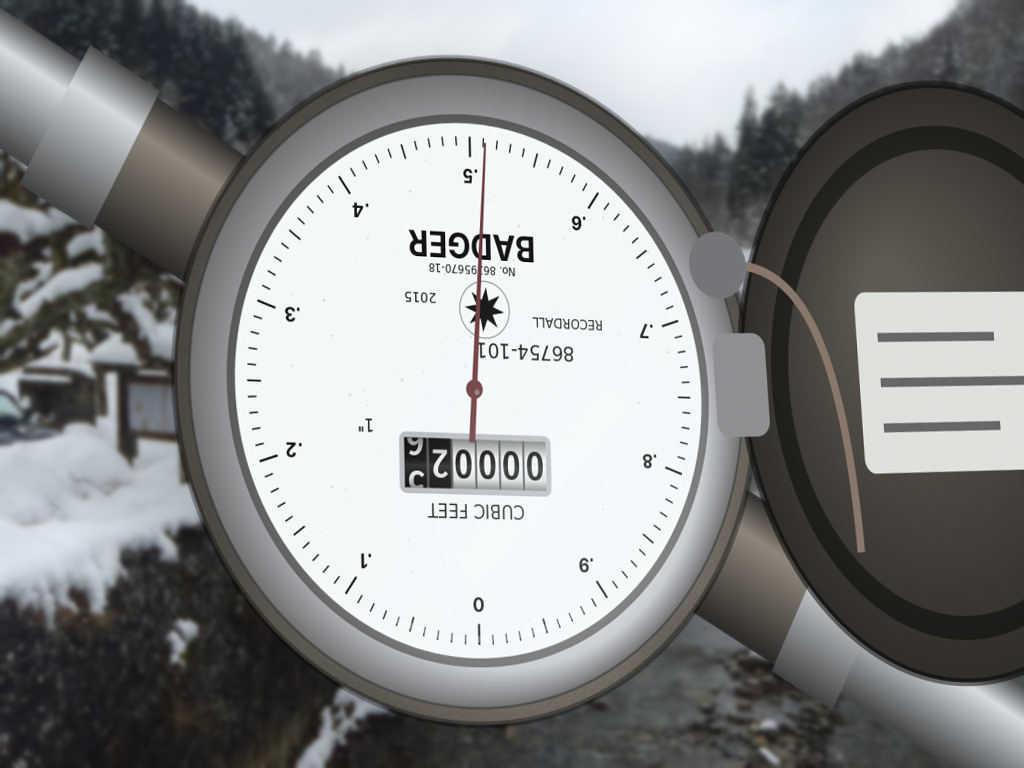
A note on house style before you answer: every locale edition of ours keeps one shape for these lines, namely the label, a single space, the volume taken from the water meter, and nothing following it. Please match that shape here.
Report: 25.51 ft³
